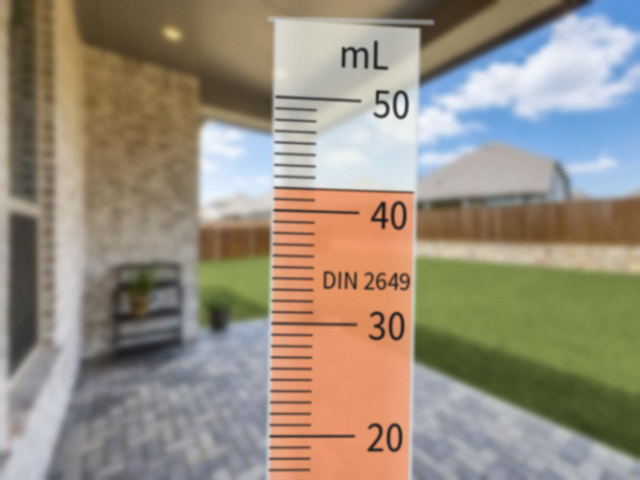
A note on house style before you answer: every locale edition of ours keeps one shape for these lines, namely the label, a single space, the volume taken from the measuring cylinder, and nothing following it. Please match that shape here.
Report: 42 mL
